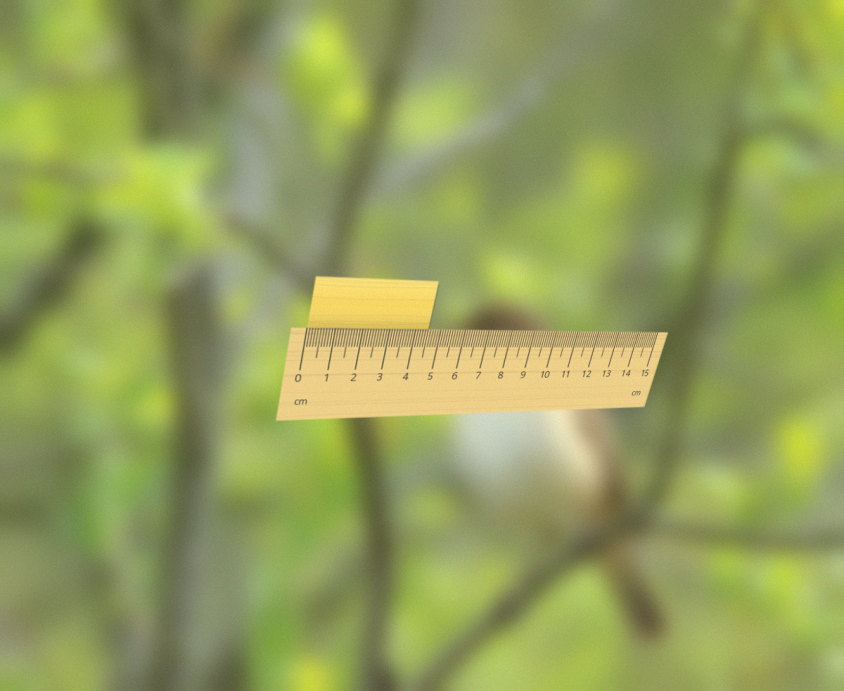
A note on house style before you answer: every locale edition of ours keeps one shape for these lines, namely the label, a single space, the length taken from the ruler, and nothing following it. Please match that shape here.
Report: 4.5 cm
